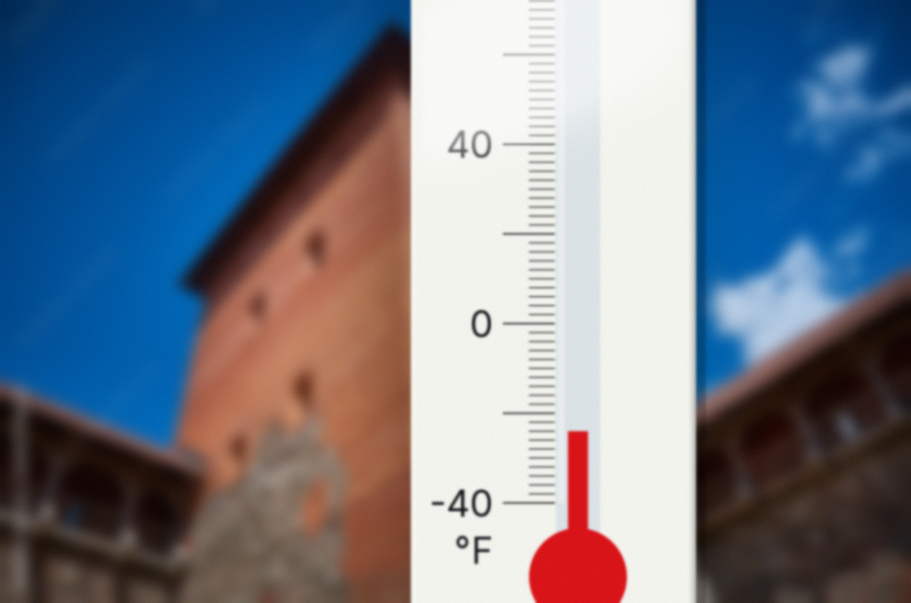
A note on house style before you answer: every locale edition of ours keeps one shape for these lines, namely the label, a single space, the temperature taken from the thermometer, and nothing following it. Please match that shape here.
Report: -24 °F
